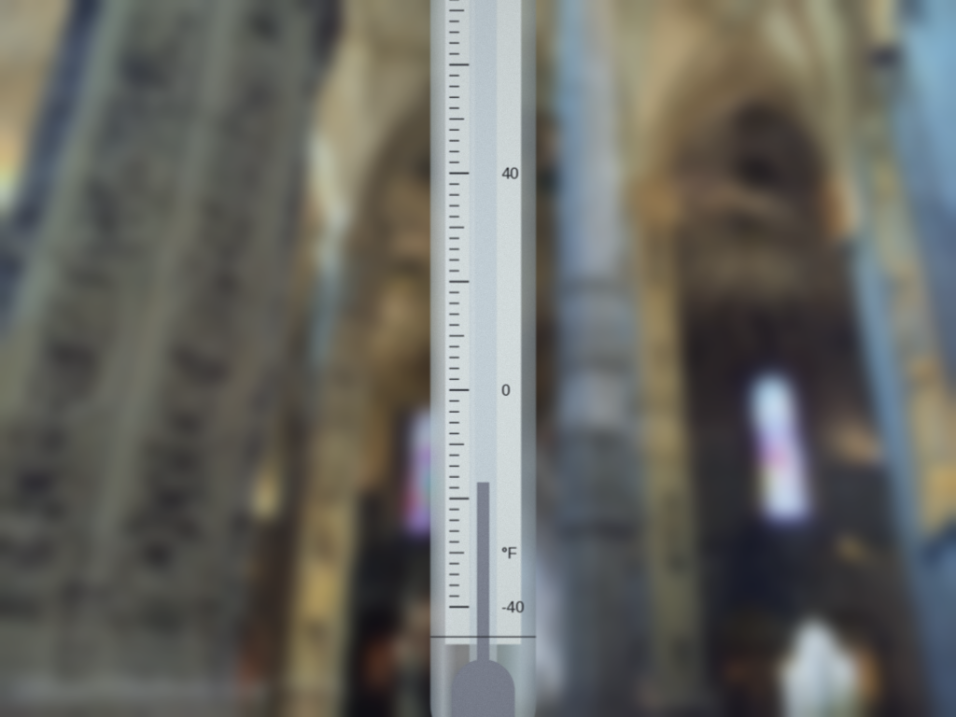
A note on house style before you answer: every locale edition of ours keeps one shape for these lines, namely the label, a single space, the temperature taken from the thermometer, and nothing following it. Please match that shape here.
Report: -17 °F
